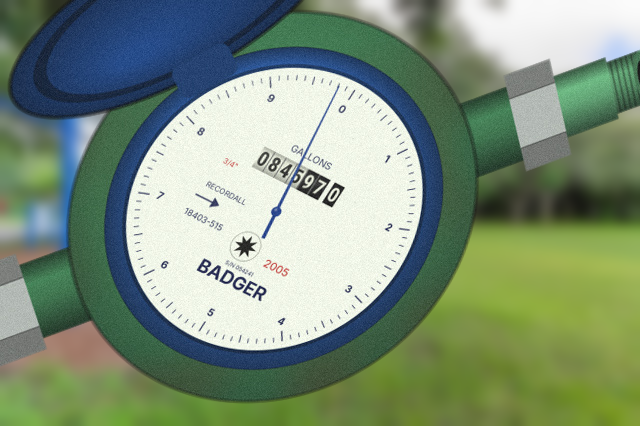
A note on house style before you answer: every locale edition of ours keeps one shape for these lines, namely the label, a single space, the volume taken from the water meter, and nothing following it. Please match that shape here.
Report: 845969.8 gal
